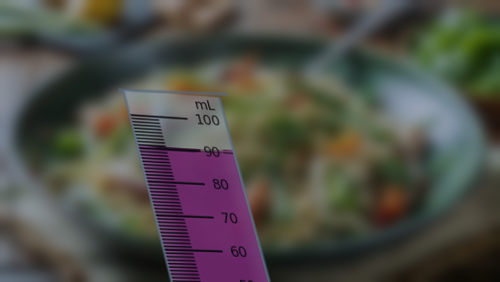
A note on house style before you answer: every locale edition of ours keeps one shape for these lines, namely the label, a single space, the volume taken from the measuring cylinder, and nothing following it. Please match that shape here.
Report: 90 mL
